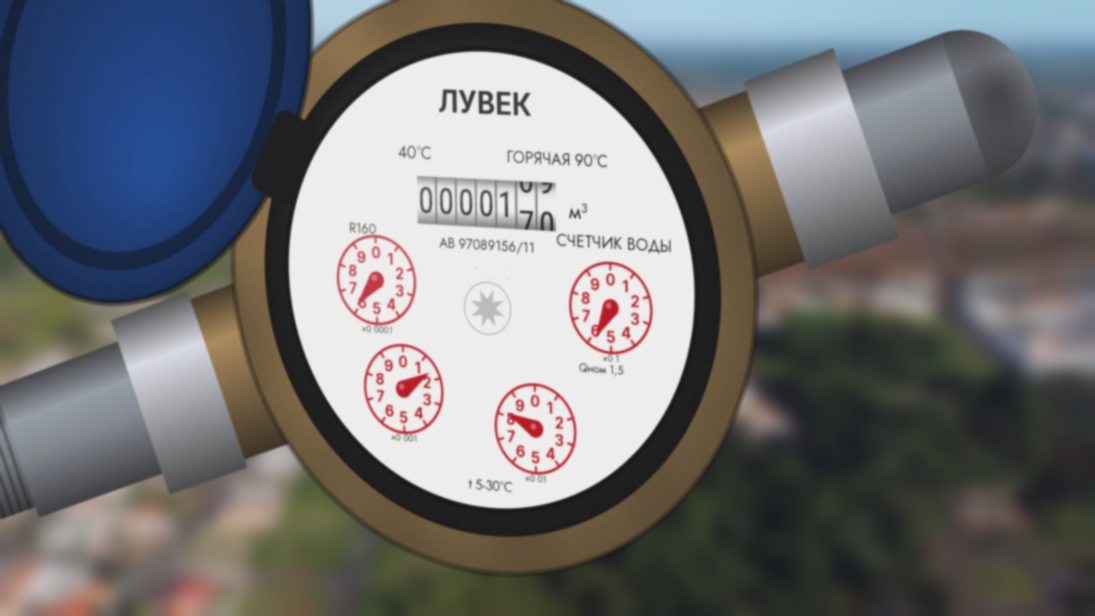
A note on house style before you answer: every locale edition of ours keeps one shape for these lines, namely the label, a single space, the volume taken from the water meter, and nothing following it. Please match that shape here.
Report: 169.5816 m³
